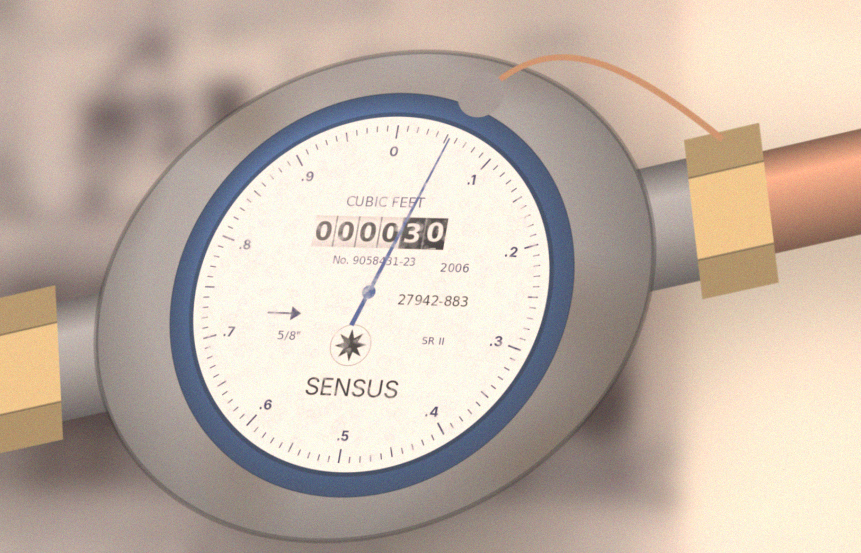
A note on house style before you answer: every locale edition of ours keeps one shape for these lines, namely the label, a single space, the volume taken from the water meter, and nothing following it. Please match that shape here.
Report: 30.05 ft³
